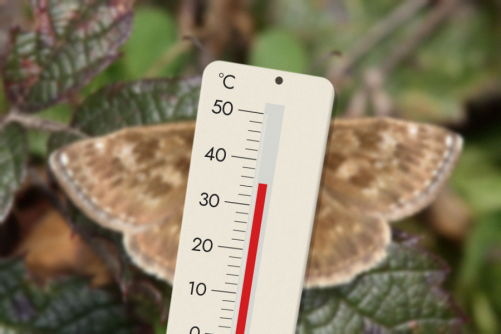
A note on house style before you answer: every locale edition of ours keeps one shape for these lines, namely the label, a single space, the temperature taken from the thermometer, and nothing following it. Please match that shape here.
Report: 35 °C
